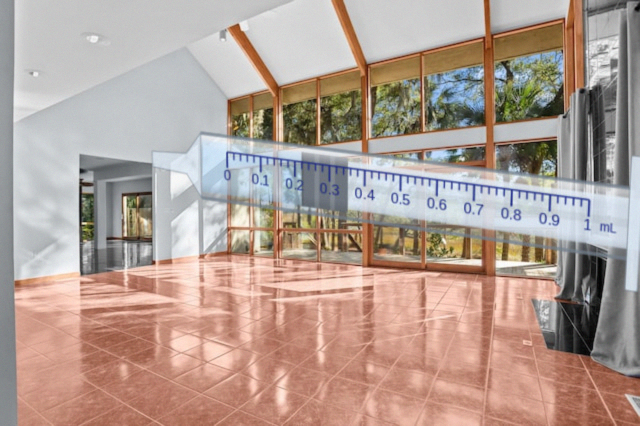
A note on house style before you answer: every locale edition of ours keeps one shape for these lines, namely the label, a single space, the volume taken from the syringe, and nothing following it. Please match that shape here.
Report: 0.22 mL
